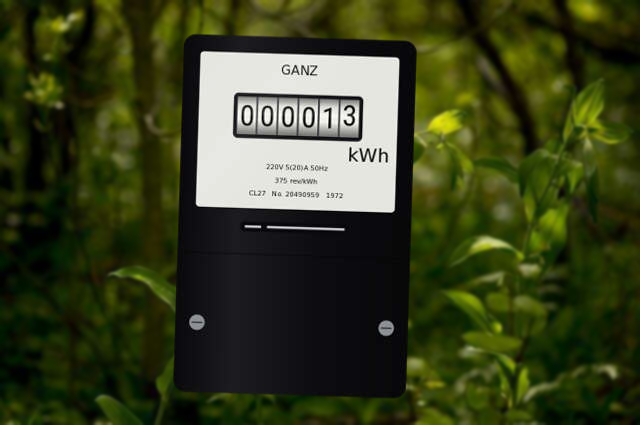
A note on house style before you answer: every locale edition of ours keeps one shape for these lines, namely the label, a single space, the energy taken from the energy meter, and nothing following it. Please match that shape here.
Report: 13 kWh
